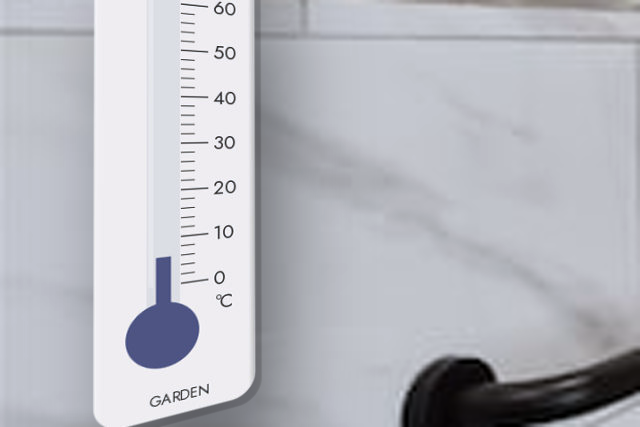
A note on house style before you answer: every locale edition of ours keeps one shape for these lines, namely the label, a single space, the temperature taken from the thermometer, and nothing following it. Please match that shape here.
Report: 6 °C
